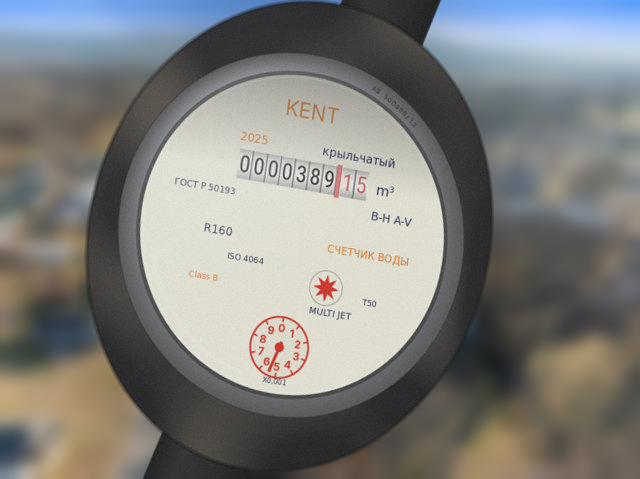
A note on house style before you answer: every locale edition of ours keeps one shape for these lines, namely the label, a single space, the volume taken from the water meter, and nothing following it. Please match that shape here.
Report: 389.155 m³
